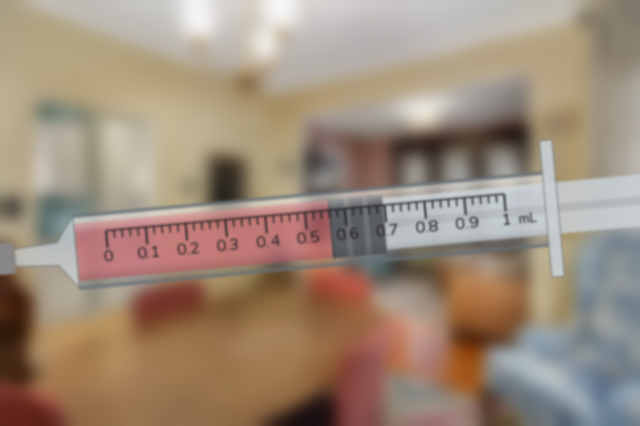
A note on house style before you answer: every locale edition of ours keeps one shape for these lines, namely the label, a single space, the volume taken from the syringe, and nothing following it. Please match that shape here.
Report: 0.56 mL
